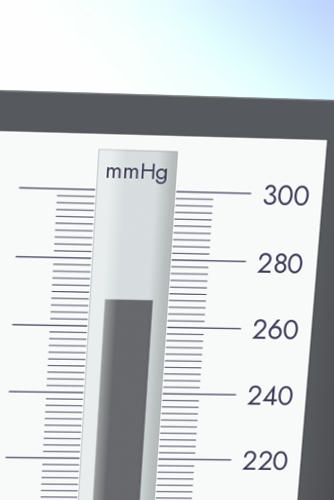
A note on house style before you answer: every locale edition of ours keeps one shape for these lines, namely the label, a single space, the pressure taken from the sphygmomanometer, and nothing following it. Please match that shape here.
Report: 268 mmHg
